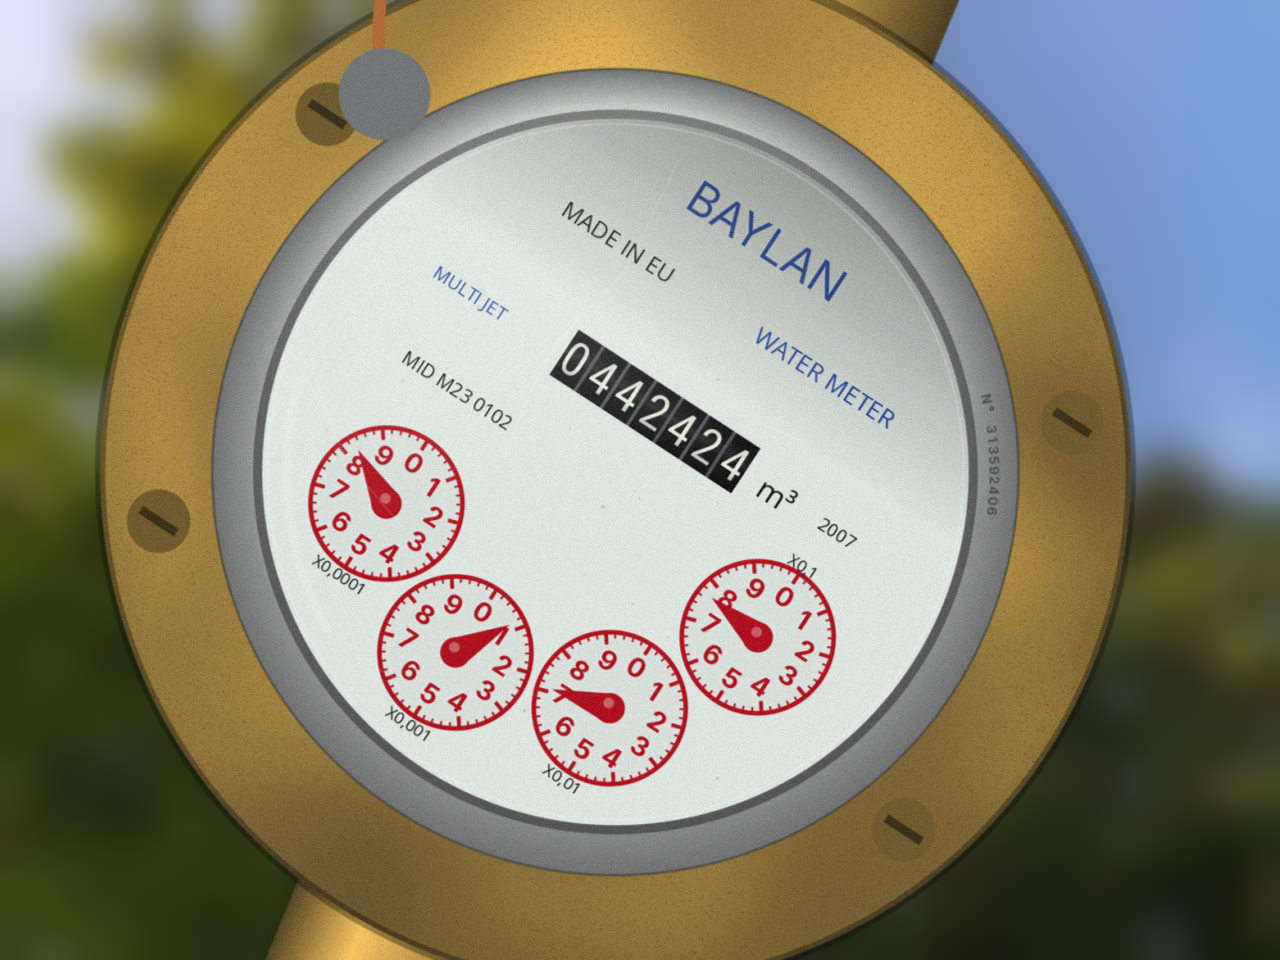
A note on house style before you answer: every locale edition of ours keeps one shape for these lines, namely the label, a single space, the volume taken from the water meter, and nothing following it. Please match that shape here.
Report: 442424.7708 m³
